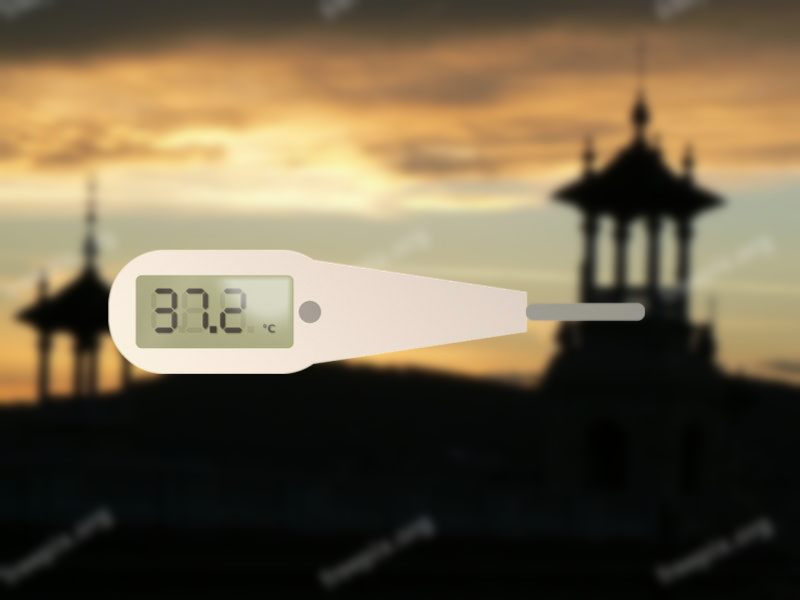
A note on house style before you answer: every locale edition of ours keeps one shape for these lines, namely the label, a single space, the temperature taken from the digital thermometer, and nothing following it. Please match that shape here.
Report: 37.2 °C
